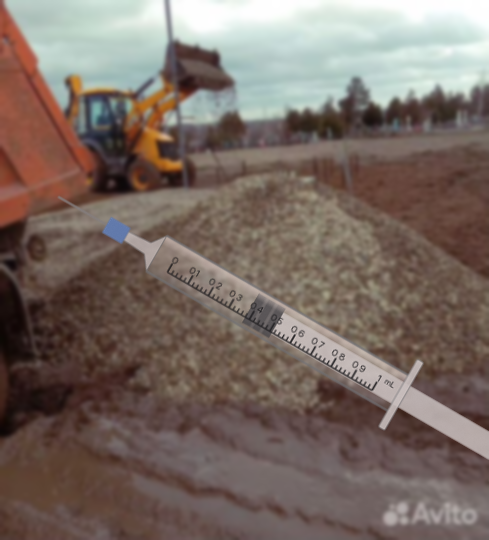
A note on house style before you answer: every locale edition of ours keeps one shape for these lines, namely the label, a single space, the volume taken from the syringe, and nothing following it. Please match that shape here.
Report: 0.38 mL
